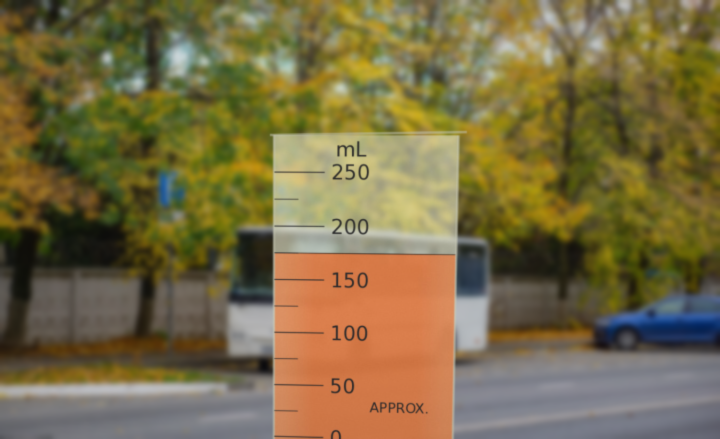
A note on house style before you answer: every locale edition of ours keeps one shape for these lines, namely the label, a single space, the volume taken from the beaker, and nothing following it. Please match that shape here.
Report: 175 mL
